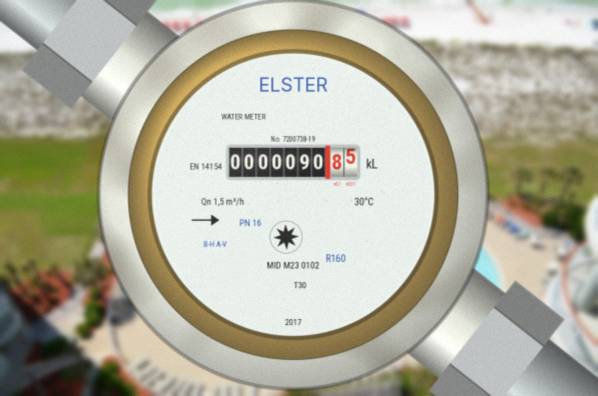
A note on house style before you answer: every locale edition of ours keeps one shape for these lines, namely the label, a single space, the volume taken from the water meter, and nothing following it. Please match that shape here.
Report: 90.85 kL
